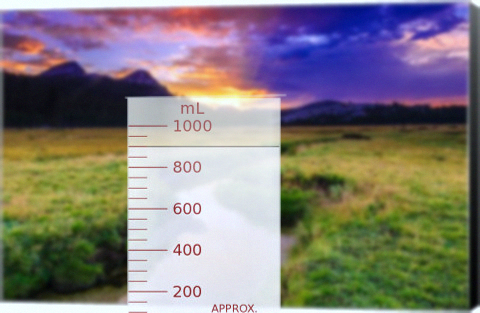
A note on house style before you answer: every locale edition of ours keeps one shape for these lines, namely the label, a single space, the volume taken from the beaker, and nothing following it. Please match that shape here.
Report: 900 mL
